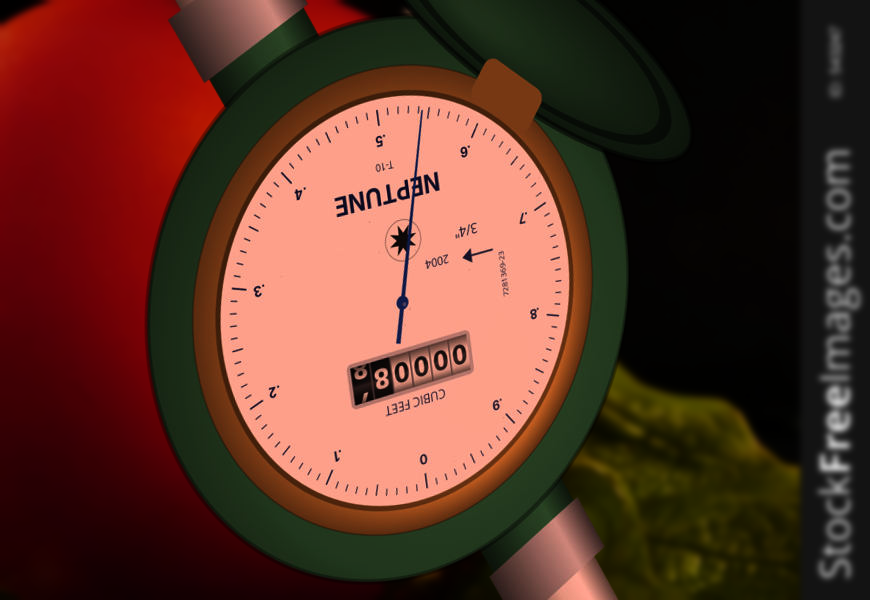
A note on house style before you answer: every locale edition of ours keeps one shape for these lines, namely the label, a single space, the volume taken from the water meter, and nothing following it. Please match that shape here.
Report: 87.54 ft³
